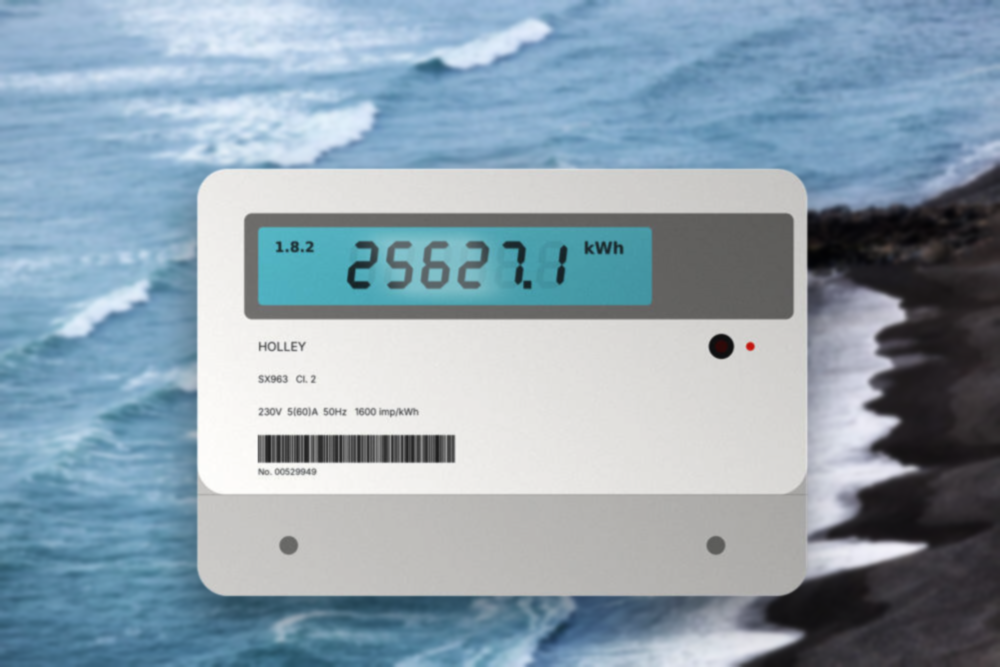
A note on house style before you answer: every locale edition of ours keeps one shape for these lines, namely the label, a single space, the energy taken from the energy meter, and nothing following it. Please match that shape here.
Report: 25627.1 kWh
